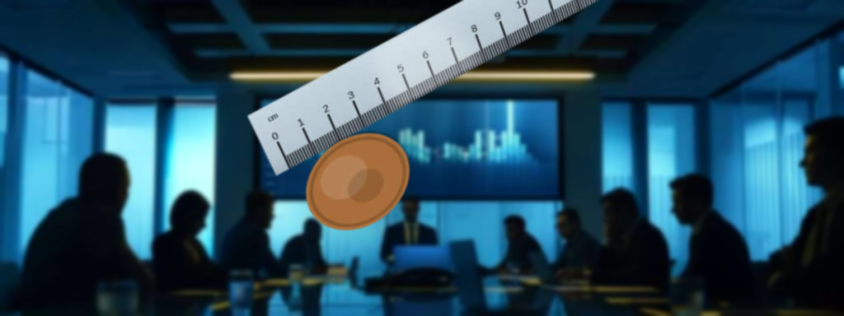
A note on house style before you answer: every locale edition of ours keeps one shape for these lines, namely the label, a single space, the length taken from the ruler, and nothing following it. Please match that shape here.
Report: 4 cm
